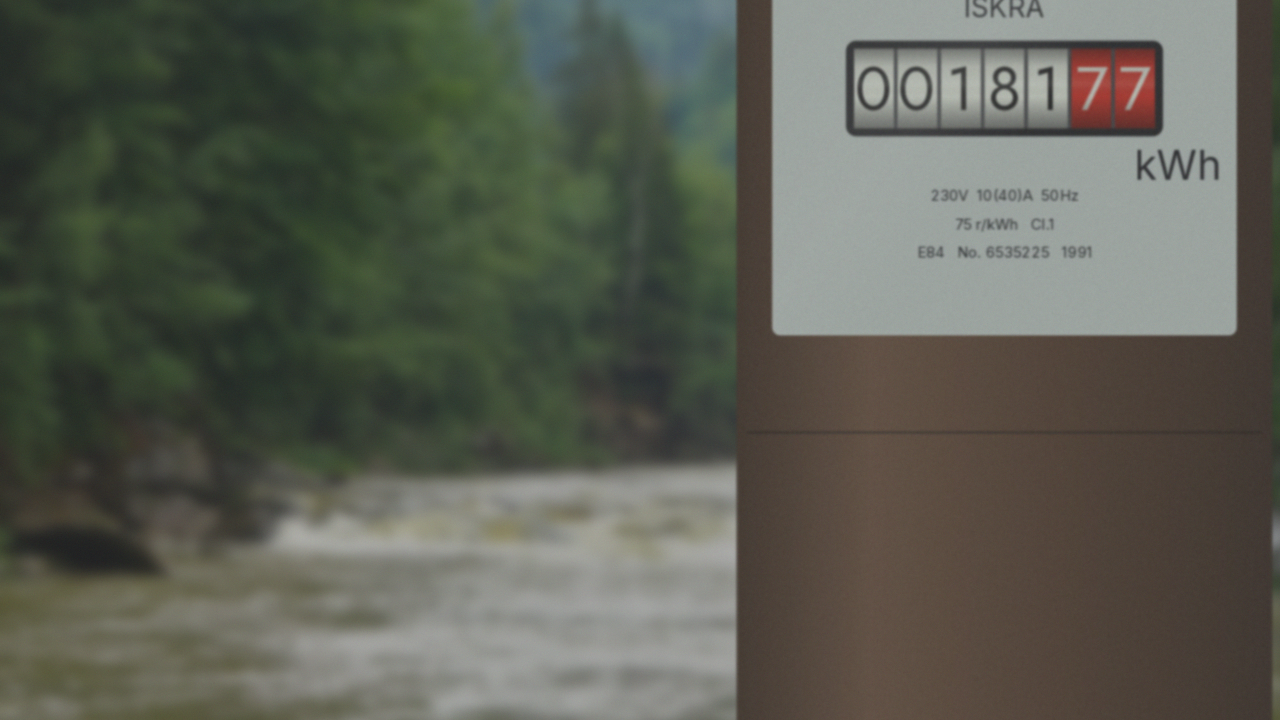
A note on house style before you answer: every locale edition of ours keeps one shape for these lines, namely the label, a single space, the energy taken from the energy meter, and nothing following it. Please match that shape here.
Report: 181.77 kWh
